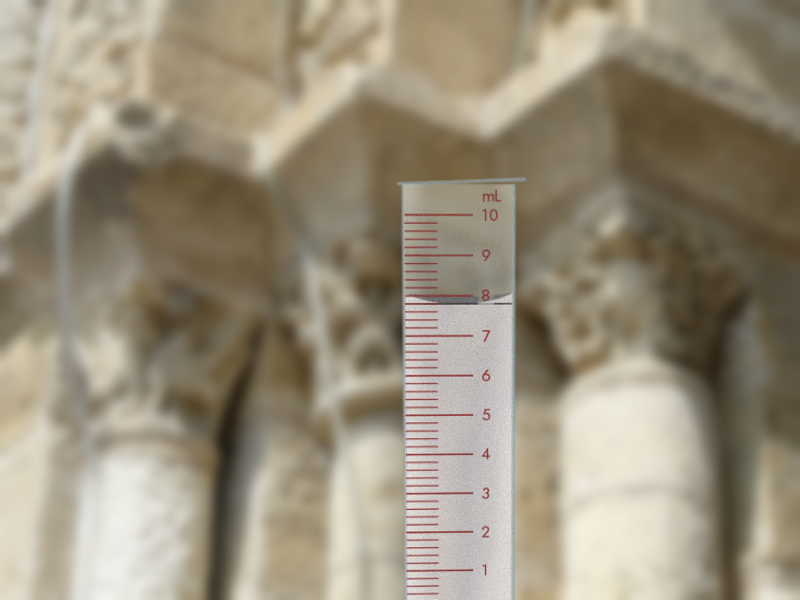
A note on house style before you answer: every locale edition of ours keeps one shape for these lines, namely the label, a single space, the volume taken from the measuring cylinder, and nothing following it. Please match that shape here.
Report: 7.8 mL
